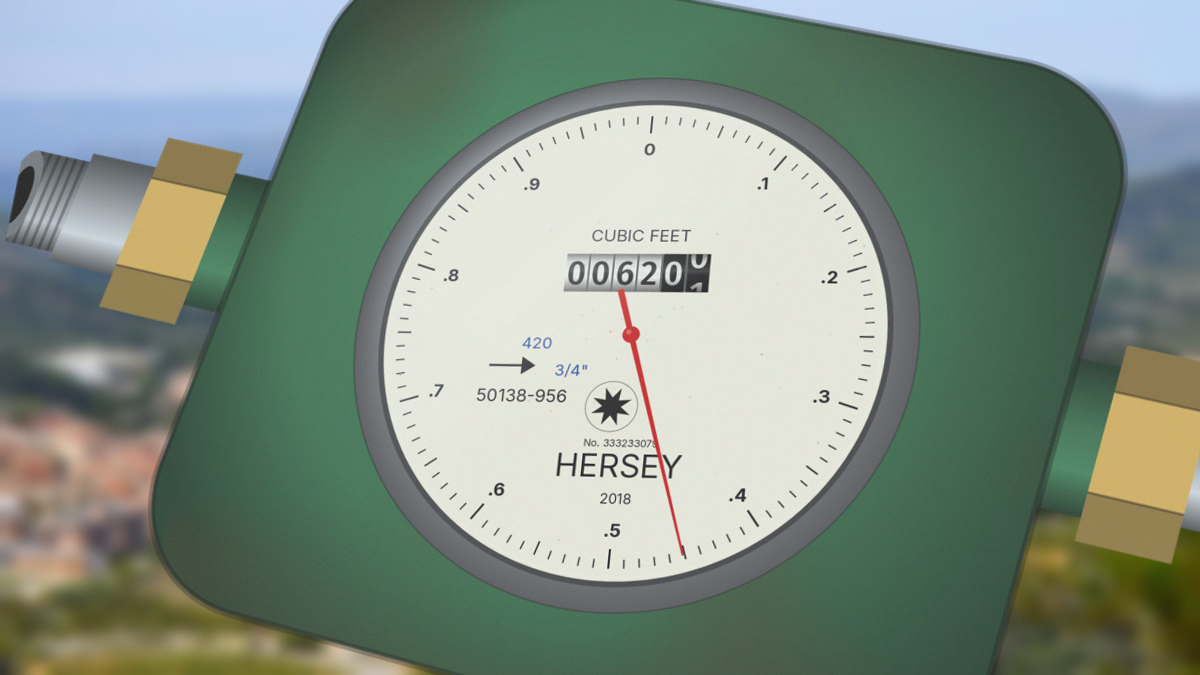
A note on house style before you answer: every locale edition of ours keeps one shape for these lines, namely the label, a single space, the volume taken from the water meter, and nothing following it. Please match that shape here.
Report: 6200.45 ft³
